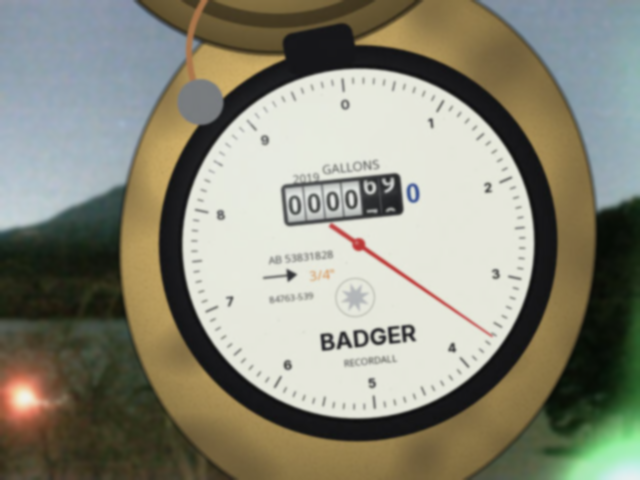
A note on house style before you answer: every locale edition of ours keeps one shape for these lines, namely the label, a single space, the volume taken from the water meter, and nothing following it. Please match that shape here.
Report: 693.6 gal
